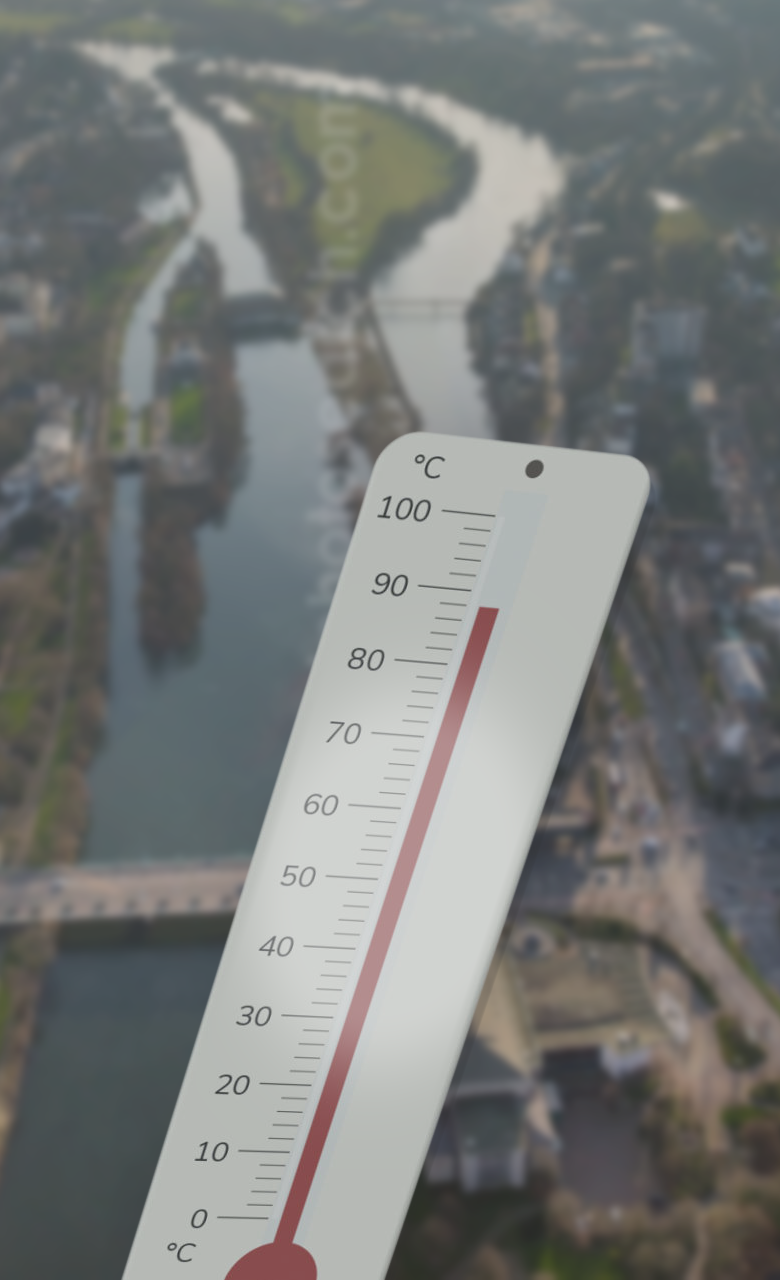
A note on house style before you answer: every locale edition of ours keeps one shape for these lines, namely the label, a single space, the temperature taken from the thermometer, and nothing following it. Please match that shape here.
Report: 88 °C
